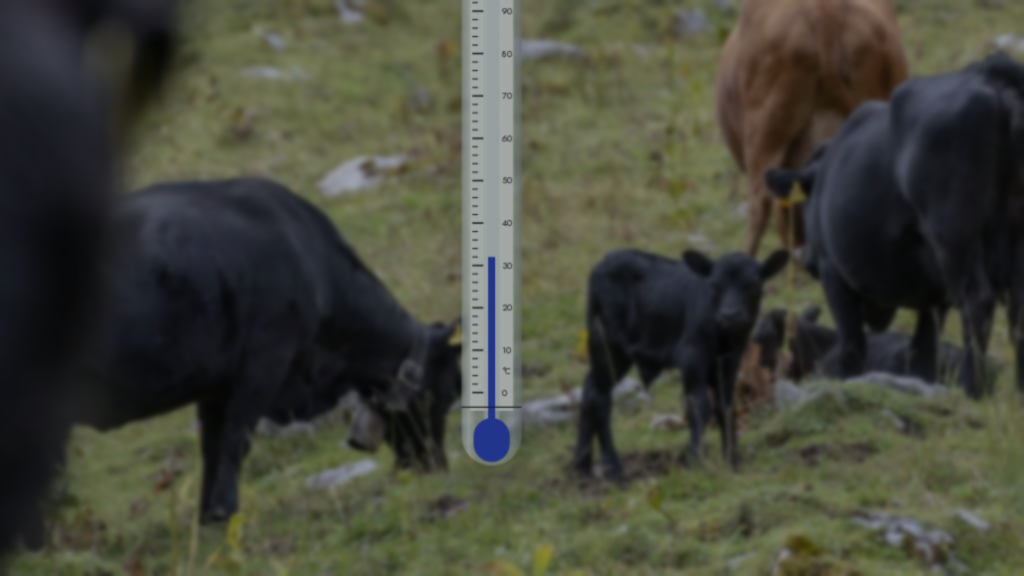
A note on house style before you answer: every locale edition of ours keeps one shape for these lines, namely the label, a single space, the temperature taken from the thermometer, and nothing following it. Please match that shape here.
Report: 32 °C
